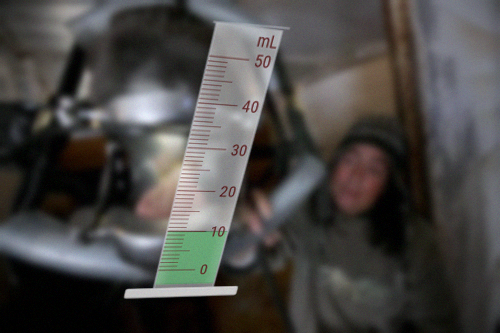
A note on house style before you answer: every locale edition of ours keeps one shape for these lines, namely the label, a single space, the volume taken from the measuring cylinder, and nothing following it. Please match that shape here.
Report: 10 mL
